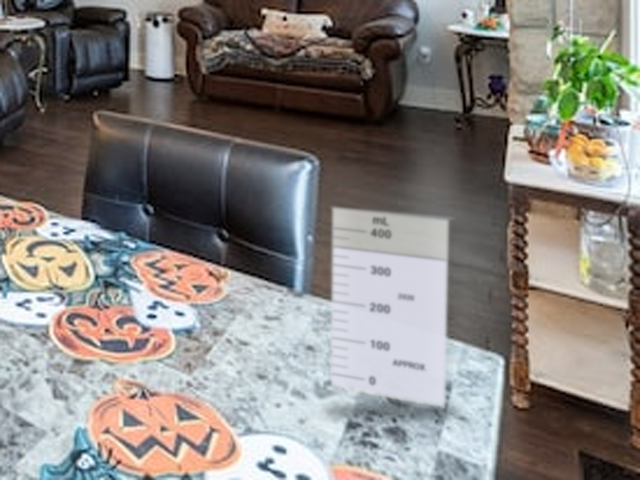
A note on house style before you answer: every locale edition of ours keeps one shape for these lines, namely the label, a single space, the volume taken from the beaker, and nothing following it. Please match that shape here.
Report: 350 mL
